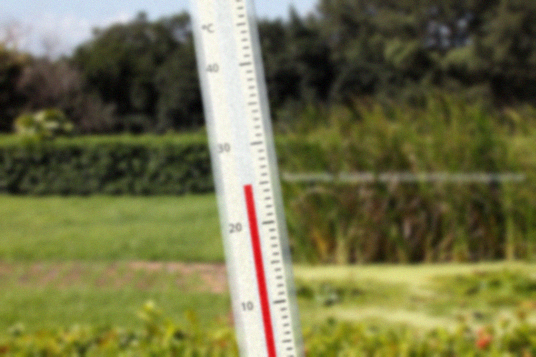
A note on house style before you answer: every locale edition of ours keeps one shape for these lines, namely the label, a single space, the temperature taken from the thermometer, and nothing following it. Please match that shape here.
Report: 25 °C
